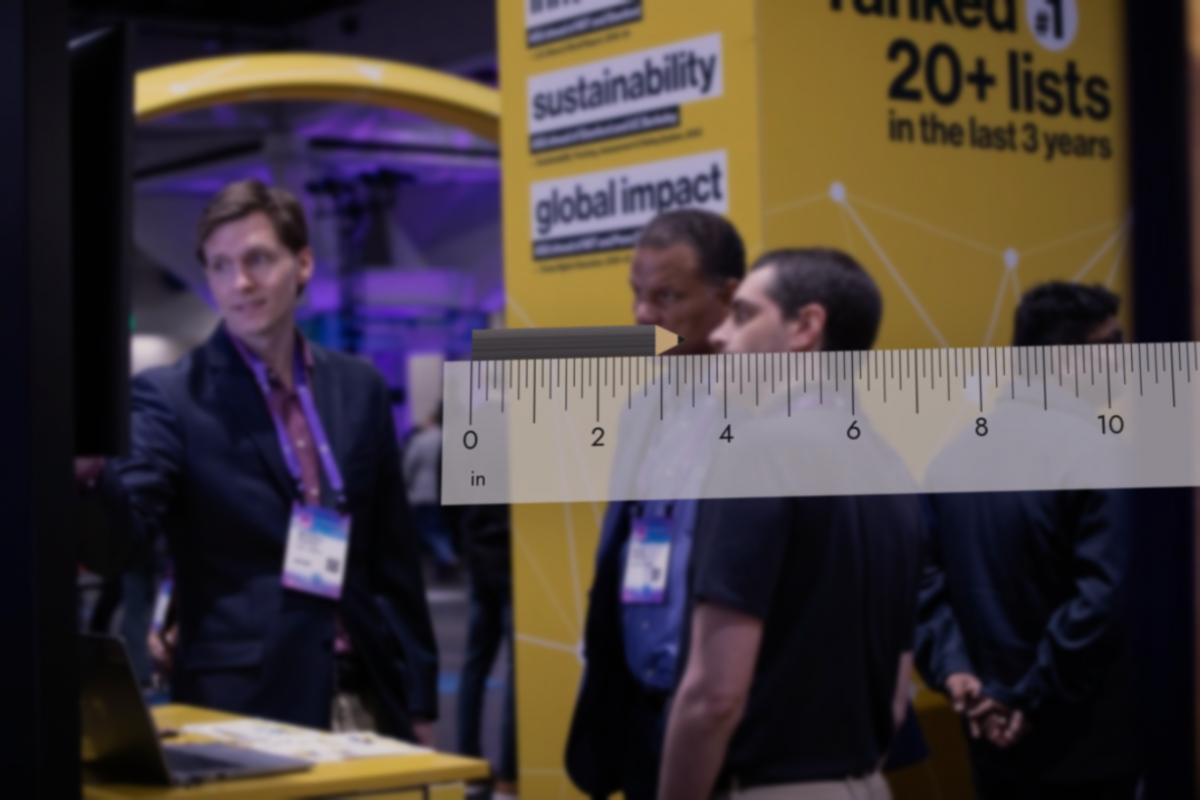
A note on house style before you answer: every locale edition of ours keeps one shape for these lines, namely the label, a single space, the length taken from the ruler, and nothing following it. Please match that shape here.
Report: 3.375 in
